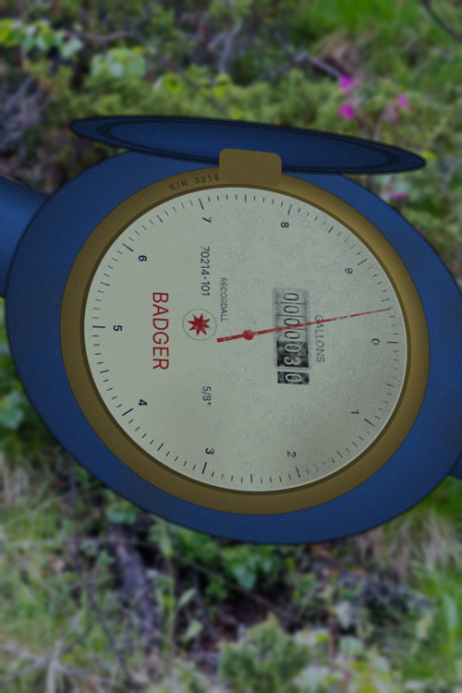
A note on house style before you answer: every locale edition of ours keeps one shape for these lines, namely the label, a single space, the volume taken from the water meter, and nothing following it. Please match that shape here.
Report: 29.6 gal
